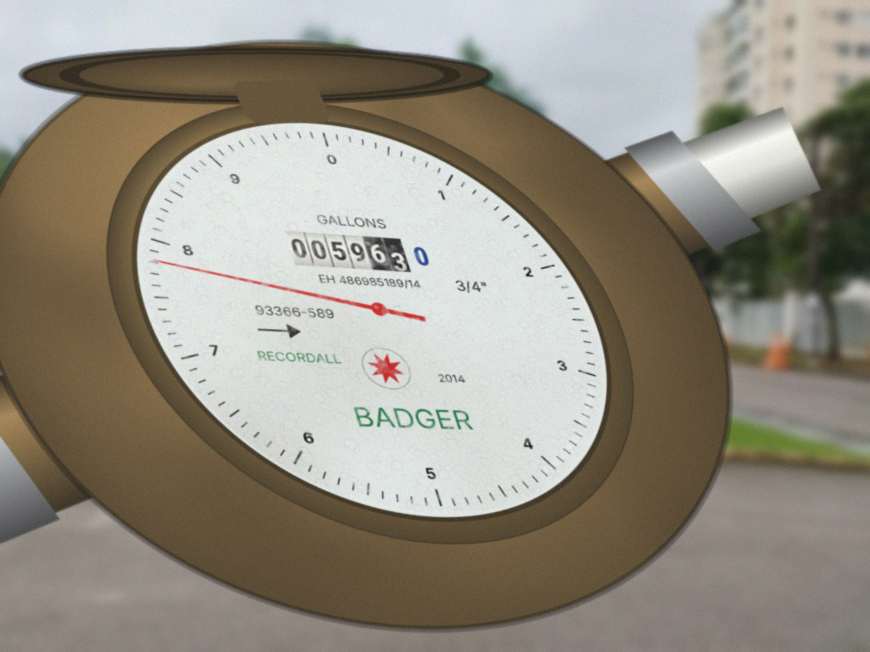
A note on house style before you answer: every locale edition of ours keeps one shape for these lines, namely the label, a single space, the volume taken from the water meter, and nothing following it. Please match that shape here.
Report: 59627.8 gal
